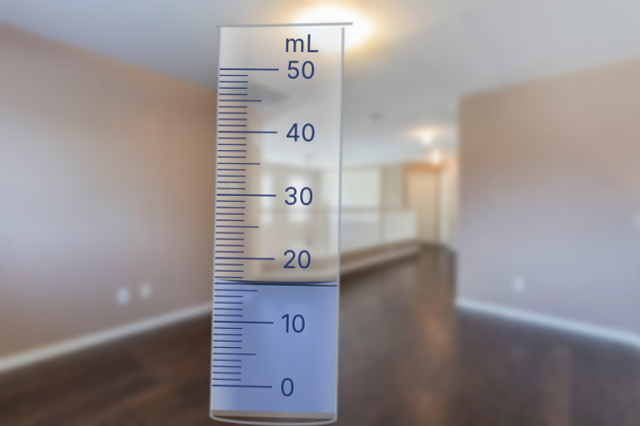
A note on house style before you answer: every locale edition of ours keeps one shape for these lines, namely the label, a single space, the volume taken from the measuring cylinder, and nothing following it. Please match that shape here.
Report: 16 mL
